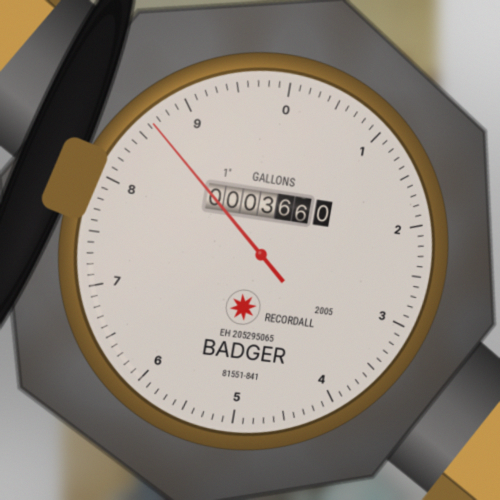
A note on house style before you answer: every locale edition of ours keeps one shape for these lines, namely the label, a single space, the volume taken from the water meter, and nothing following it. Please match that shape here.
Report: 3658.6 gal
